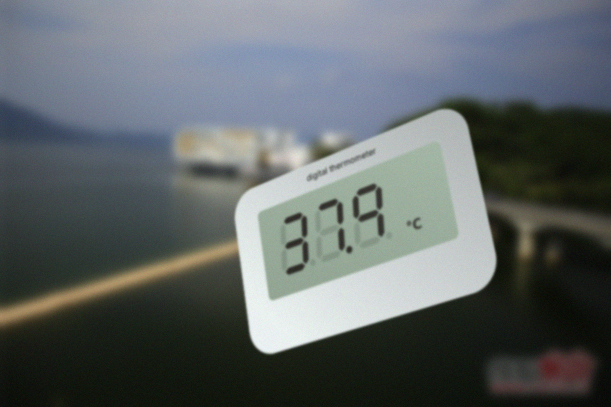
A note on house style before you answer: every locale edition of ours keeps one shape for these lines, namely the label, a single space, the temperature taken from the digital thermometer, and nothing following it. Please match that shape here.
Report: 37.9 °C
